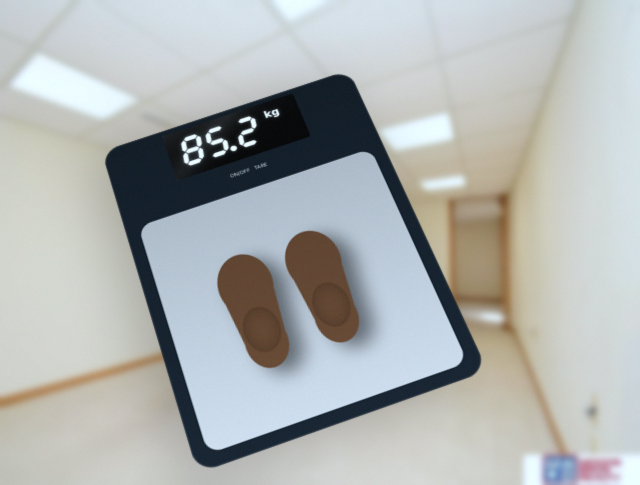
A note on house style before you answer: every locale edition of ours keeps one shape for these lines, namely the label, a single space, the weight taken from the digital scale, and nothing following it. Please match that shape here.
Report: 85.2 kg
